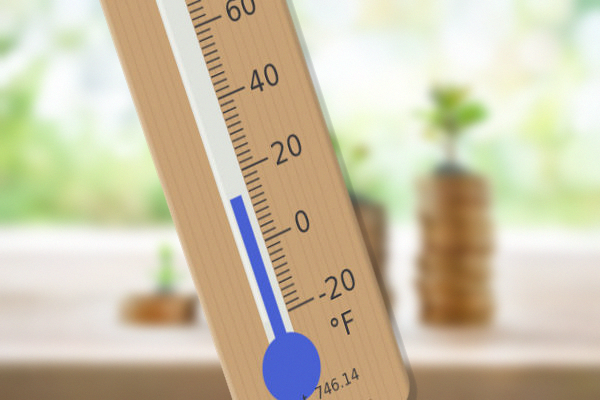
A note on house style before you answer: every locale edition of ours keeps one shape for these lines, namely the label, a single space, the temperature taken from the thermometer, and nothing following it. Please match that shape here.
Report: 14 °F
